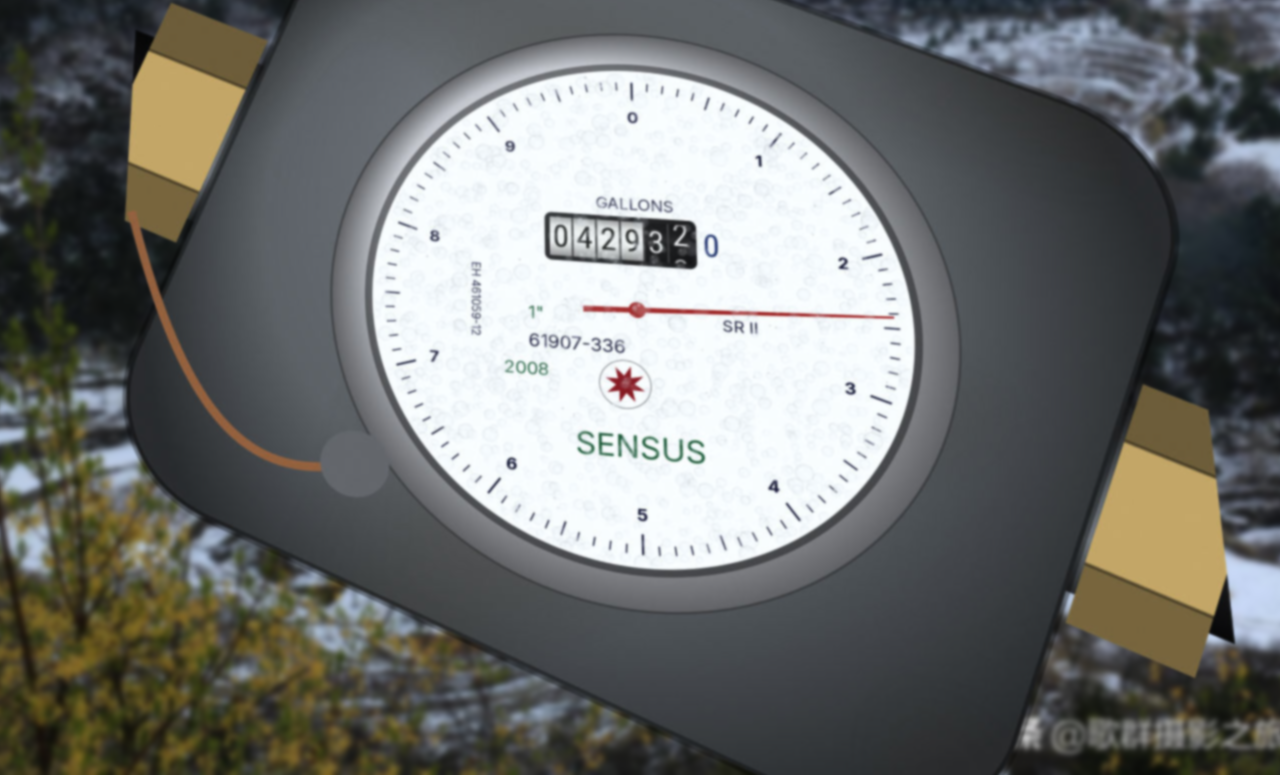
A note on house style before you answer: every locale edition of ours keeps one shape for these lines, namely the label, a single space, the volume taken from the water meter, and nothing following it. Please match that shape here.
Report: 429322.4 gal
